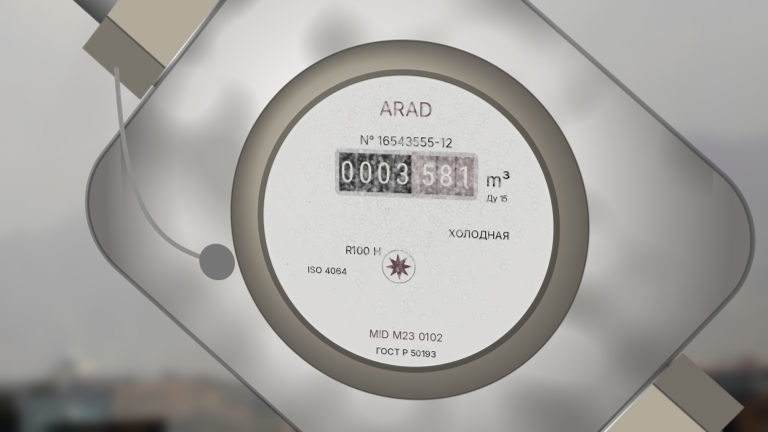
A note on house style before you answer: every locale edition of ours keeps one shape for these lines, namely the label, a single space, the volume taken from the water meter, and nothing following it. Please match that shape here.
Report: 3.581 m³
